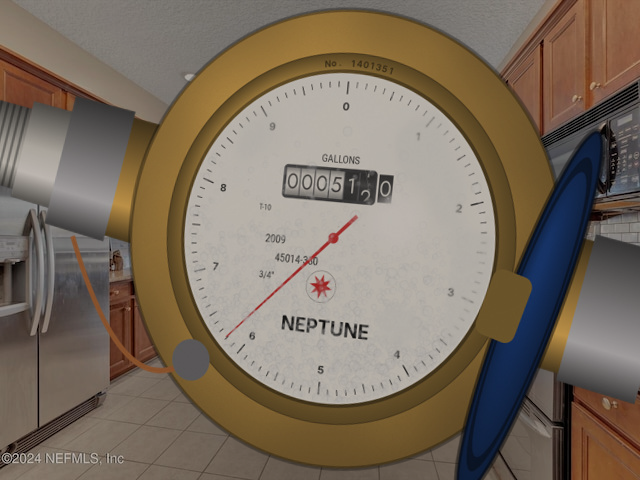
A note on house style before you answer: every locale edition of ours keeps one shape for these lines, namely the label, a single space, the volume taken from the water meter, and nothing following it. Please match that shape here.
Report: 5116.2 gal
